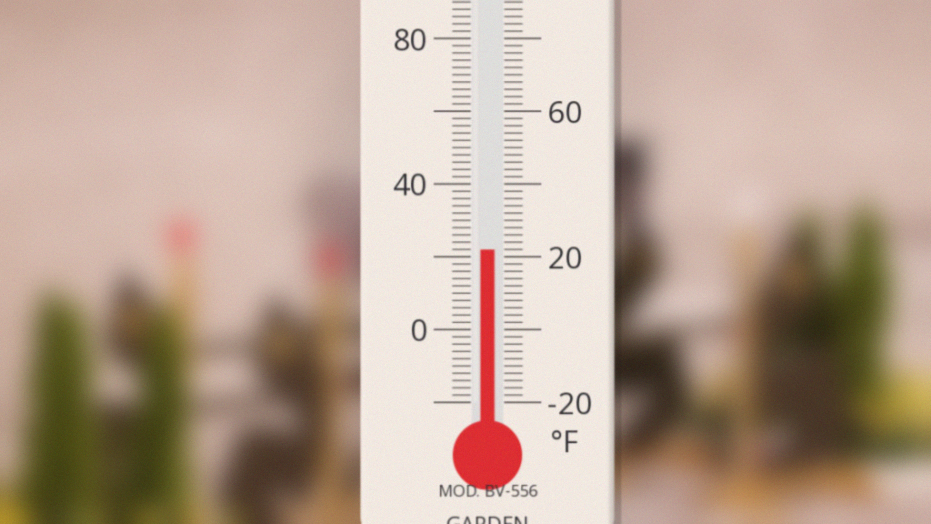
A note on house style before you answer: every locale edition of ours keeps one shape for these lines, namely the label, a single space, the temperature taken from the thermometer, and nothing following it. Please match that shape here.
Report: 22 °F
